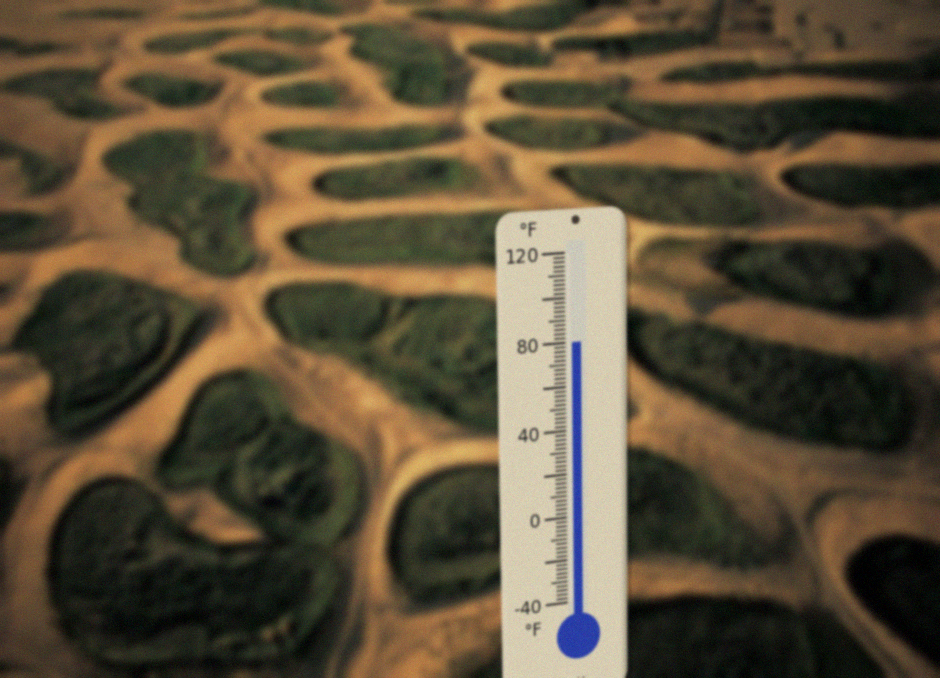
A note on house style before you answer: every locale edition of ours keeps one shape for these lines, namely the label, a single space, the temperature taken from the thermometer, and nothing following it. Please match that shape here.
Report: 80 °F
